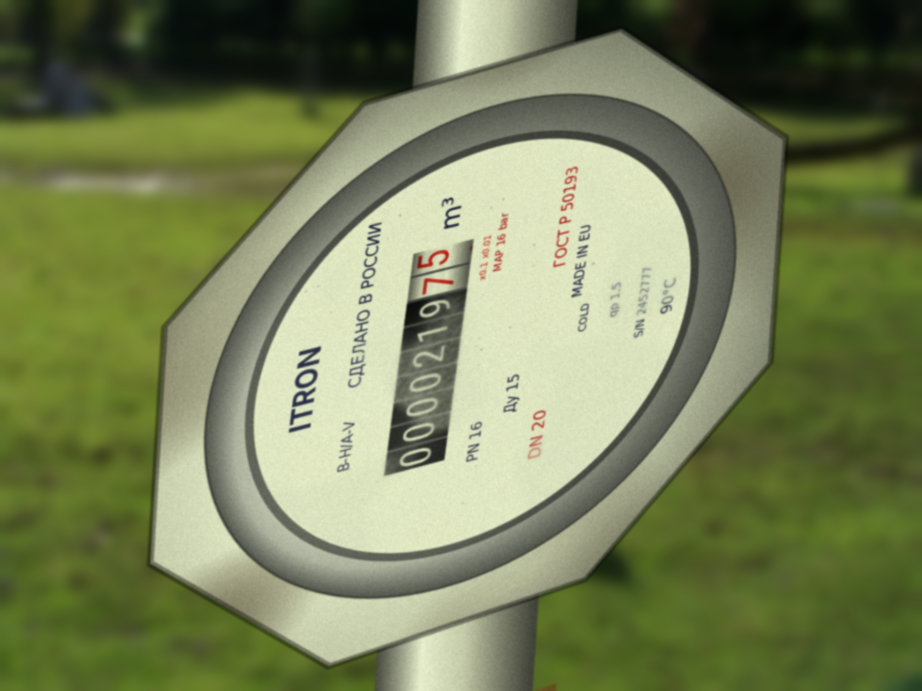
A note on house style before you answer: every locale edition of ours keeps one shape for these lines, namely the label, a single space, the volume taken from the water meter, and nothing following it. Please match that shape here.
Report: 219.75 m³
